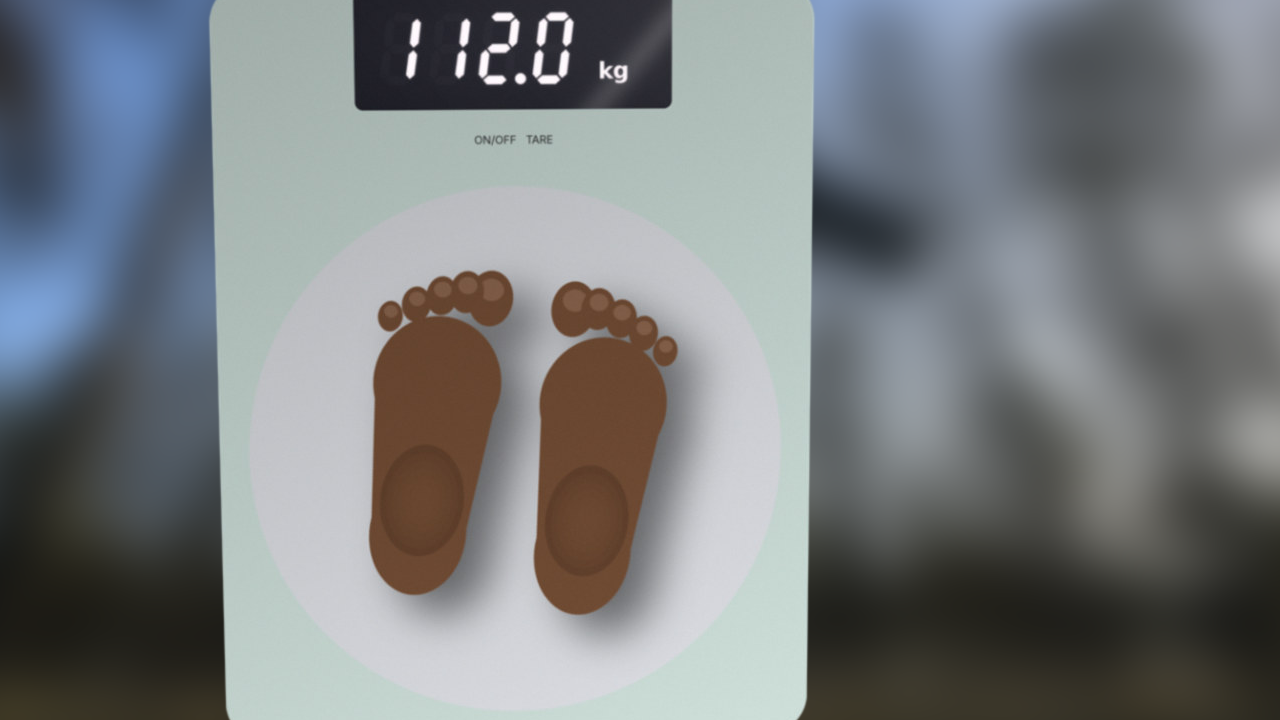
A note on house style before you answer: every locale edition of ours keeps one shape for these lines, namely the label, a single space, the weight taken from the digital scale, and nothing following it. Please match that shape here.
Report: 112.0 kg
